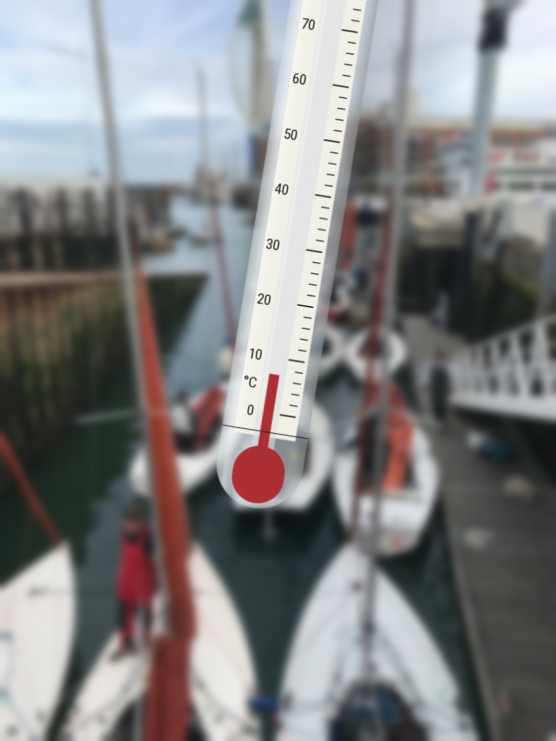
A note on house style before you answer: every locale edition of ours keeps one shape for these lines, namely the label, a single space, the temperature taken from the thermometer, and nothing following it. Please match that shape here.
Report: 7 °C
